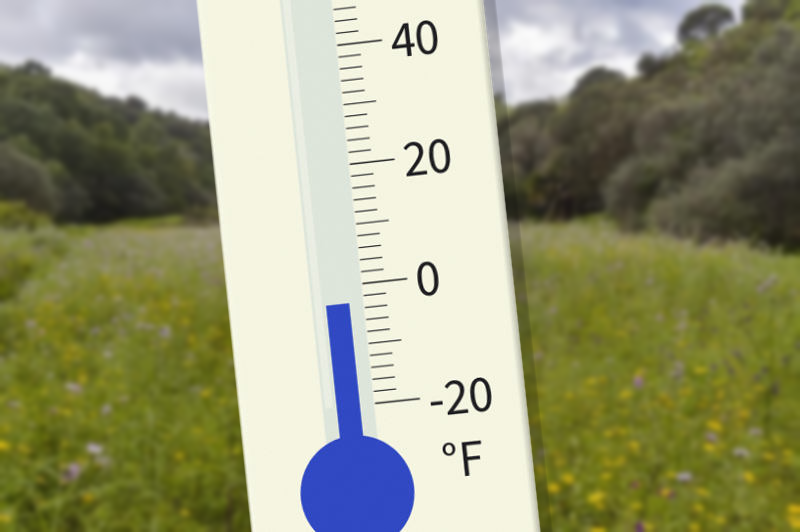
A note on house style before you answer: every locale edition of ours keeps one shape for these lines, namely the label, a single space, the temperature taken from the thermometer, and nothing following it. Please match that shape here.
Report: -3 °F
